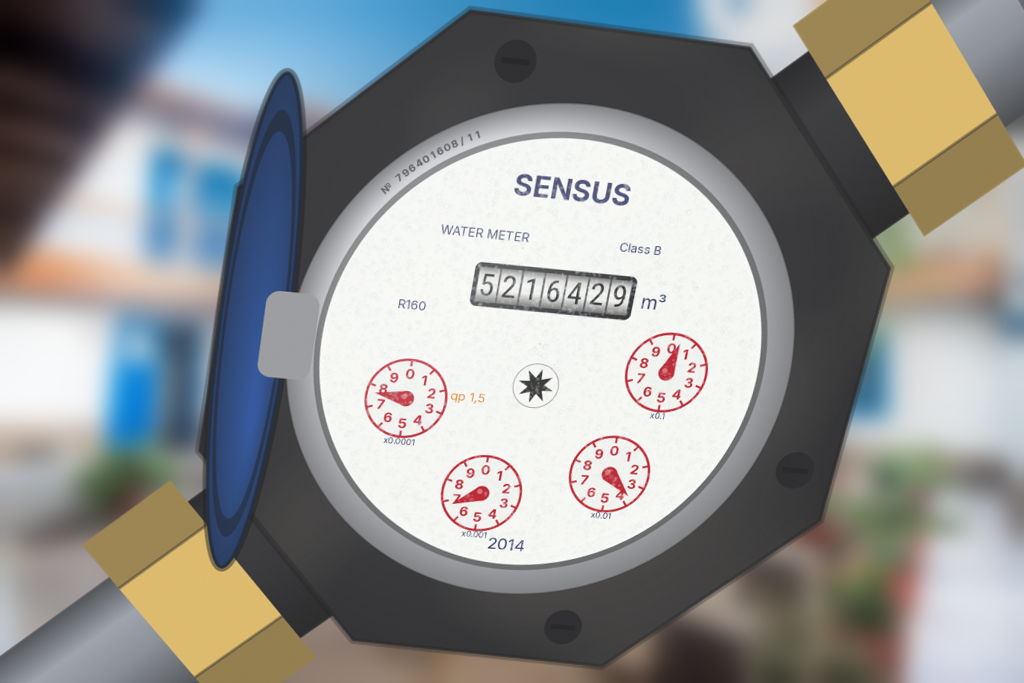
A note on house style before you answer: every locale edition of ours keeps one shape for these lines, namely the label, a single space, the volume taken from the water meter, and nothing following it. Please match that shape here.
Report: 5216429.0367 m³
